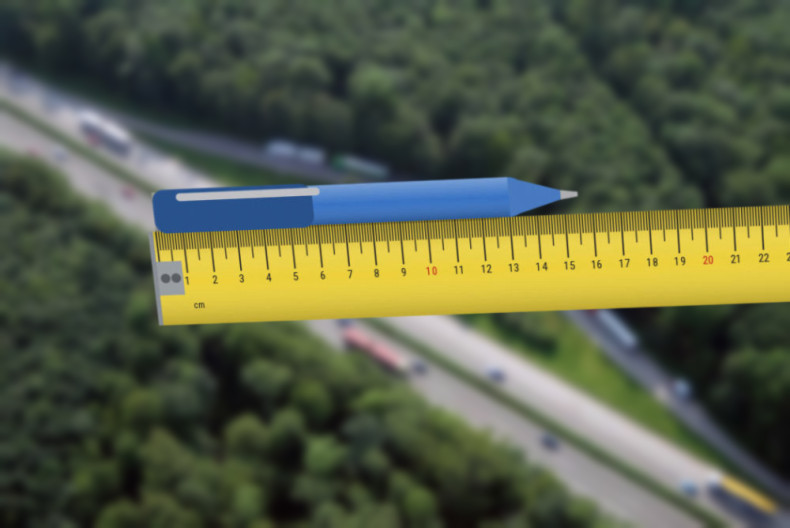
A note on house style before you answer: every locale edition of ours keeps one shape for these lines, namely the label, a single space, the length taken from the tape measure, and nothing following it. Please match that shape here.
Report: 15.5 cm
